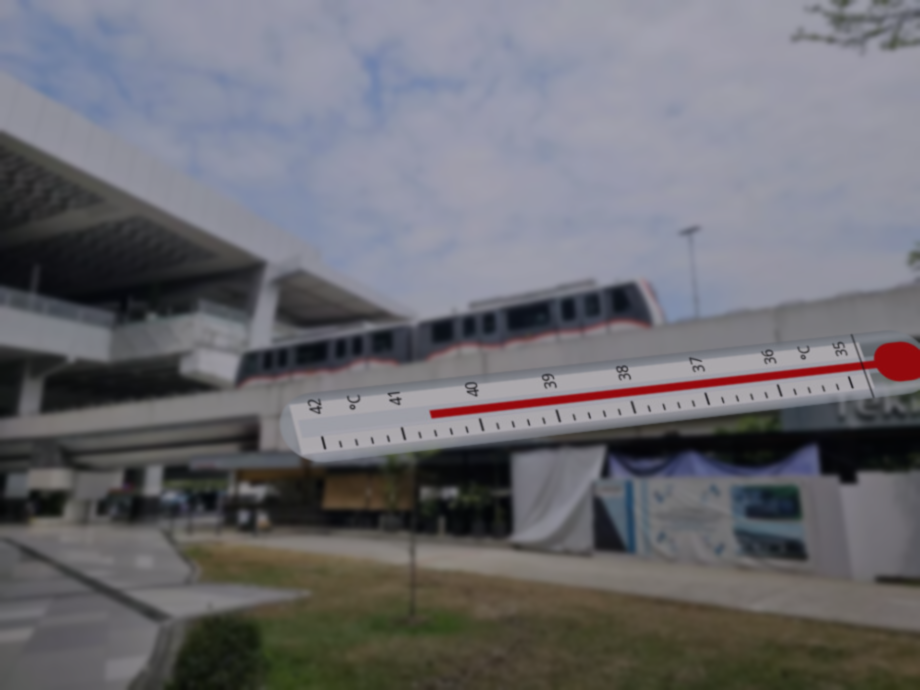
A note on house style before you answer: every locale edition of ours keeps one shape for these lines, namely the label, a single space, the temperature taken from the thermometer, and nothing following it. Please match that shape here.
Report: 40.6 °C
